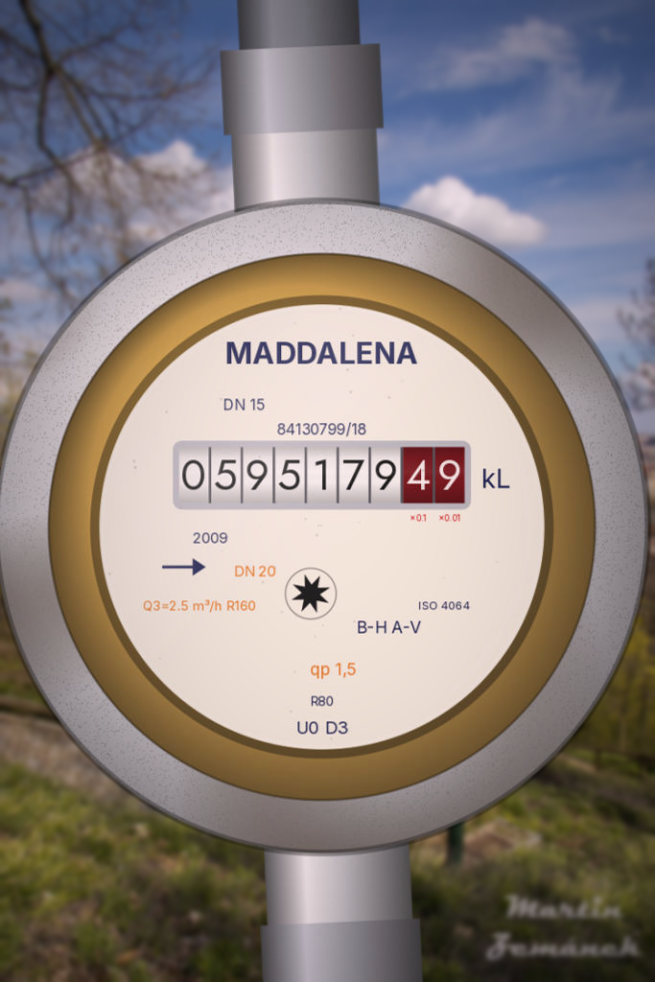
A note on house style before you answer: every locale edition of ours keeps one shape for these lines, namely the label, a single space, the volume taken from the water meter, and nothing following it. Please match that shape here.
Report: 595179.49 kL
